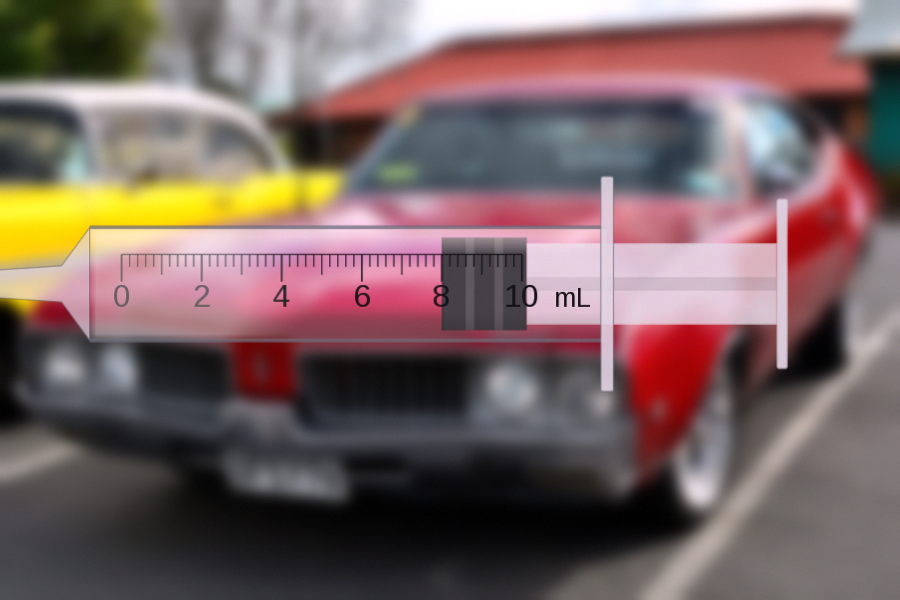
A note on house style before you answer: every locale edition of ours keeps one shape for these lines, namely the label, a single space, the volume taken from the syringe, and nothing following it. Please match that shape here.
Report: 8 mL
